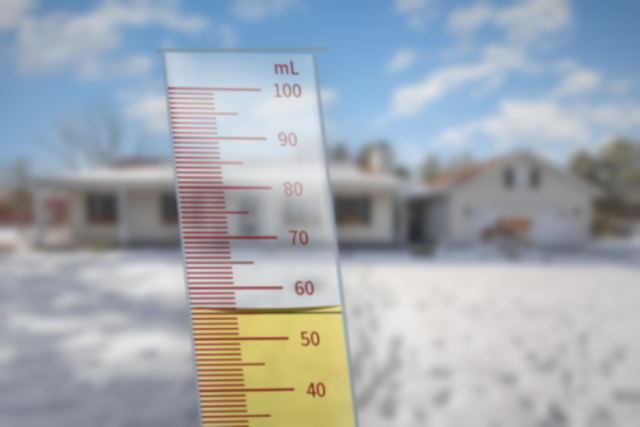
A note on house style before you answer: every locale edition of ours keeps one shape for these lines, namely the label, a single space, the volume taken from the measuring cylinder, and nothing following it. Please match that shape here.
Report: 55 mL
